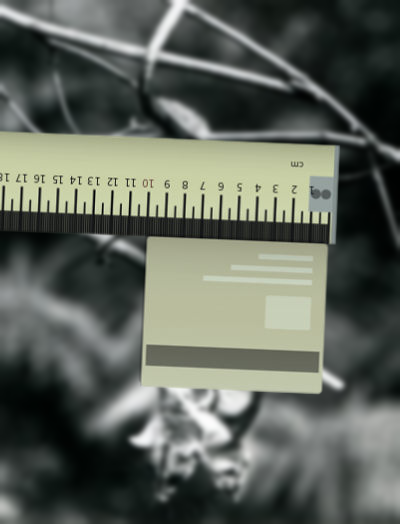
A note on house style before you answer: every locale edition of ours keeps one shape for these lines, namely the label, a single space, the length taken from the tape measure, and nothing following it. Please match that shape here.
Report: 10 cm
